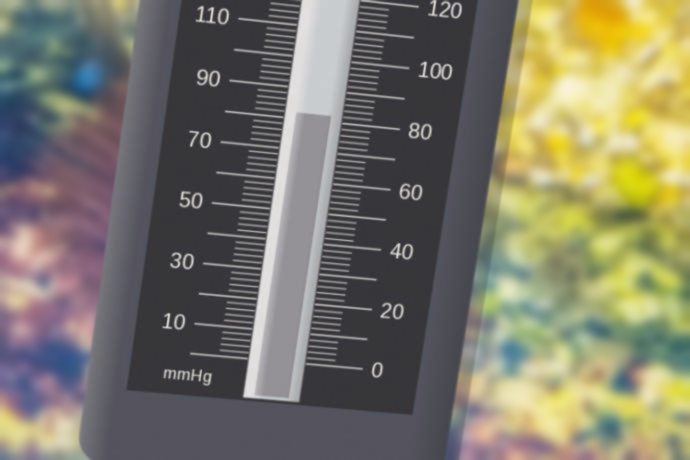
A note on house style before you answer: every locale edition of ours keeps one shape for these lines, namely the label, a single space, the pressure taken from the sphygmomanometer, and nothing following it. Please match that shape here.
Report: 82 mmHg
